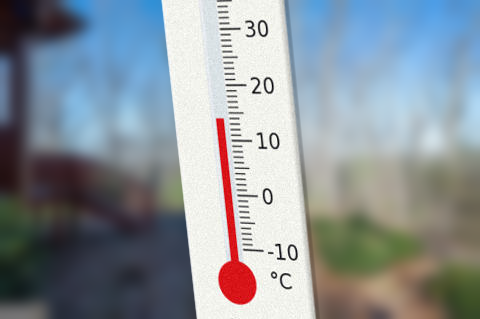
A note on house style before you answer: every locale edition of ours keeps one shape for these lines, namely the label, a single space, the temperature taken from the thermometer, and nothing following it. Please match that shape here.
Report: 14 °C
